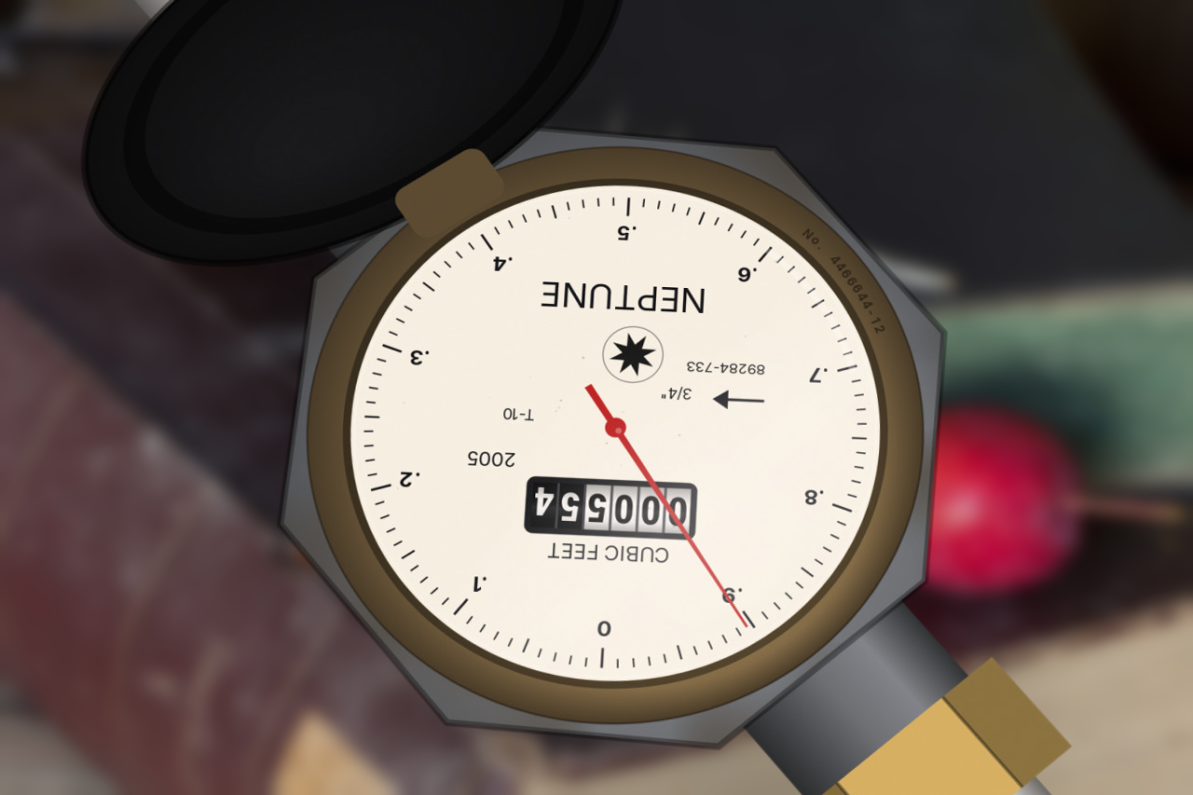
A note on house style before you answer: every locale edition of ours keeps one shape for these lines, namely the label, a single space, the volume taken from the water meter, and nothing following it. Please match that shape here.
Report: 553.90 ft³
